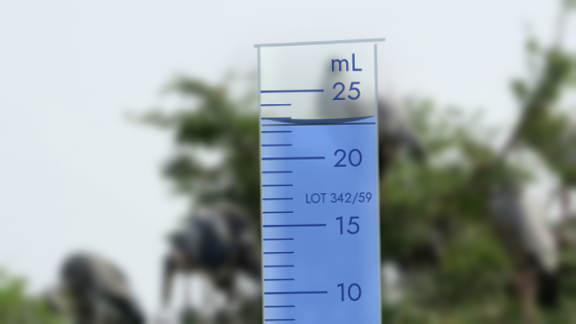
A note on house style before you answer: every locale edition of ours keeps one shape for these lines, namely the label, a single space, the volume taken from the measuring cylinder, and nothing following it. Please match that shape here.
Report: 22.5 mL
